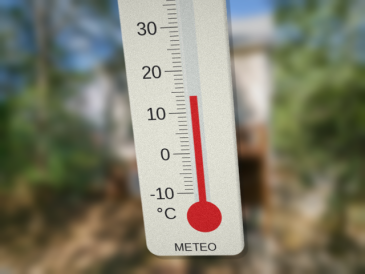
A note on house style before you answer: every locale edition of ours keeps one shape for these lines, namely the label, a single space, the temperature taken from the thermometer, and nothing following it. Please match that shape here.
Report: 14 °C
